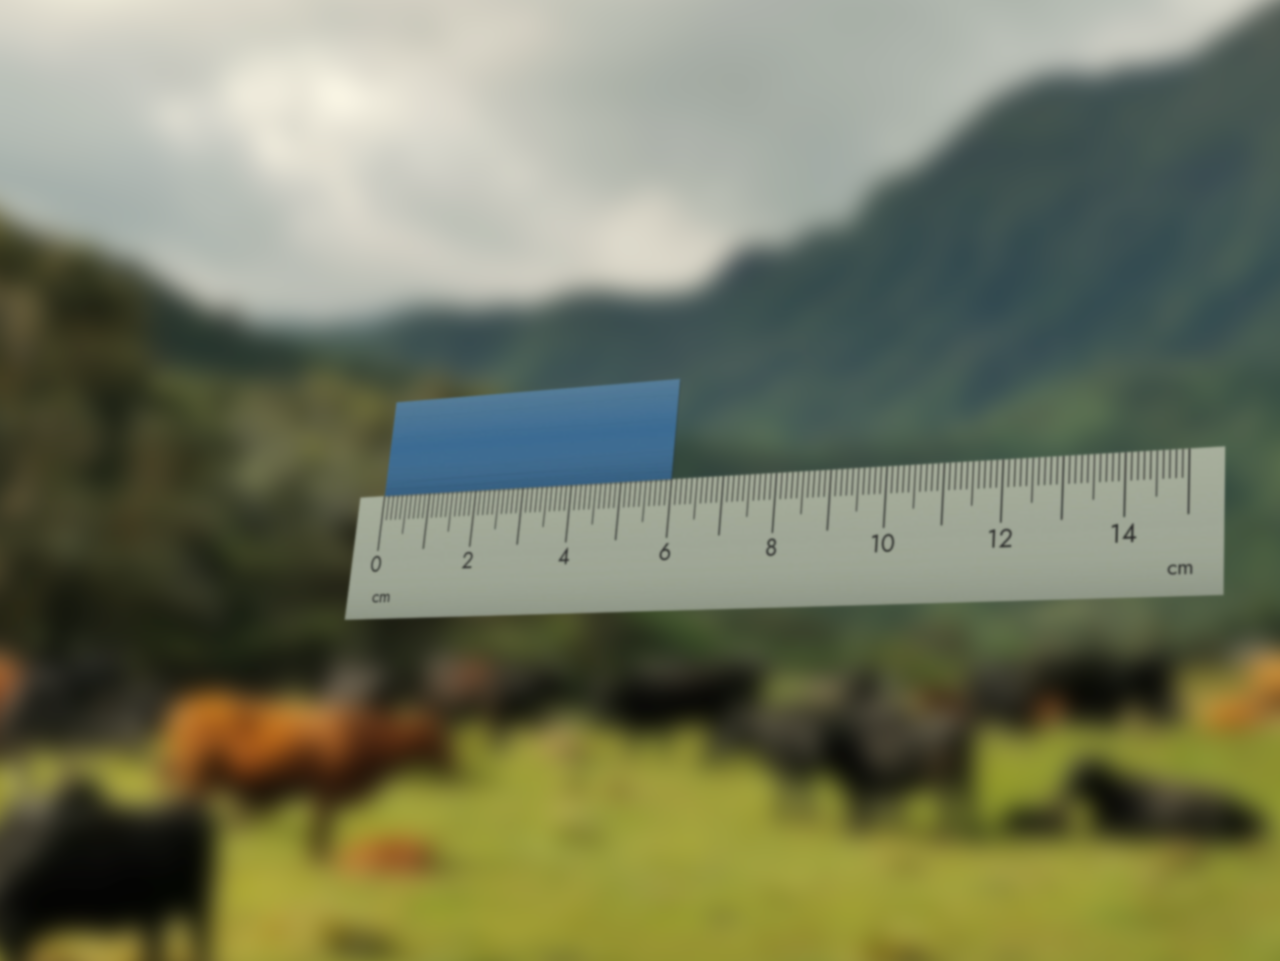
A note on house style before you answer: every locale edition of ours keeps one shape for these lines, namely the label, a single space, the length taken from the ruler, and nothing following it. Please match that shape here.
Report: 6 cm
